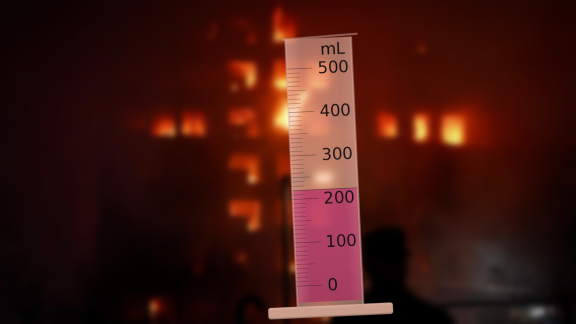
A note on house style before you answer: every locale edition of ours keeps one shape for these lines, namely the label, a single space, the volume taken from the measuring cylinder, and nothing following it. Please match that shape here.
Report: 220 mL
